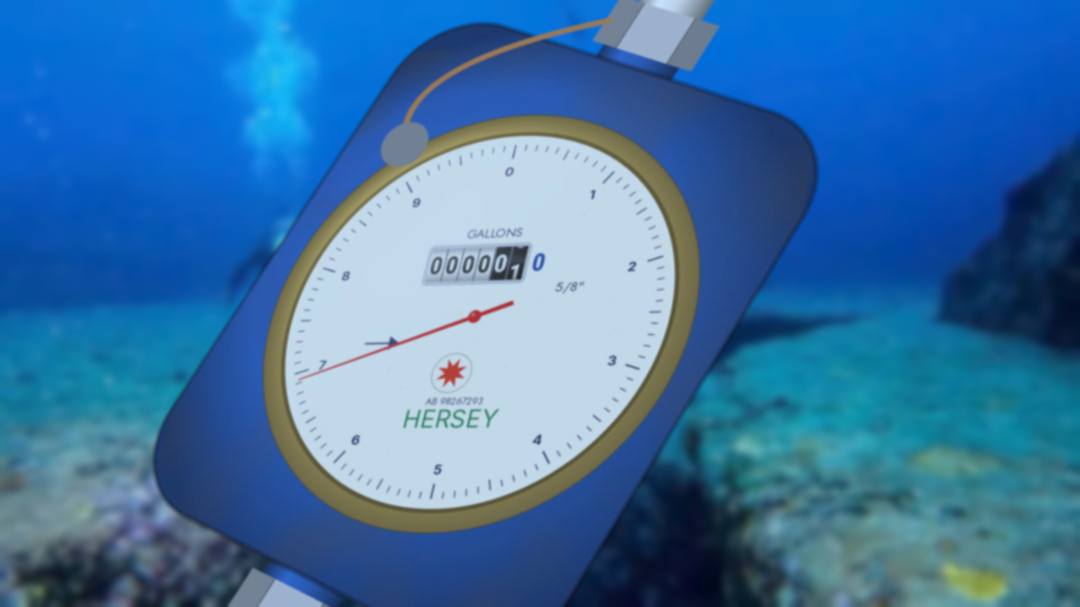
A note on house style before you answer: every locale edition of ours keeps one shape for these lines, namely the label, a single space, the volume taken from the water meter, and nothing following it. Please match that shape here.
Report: 6.9 gal
